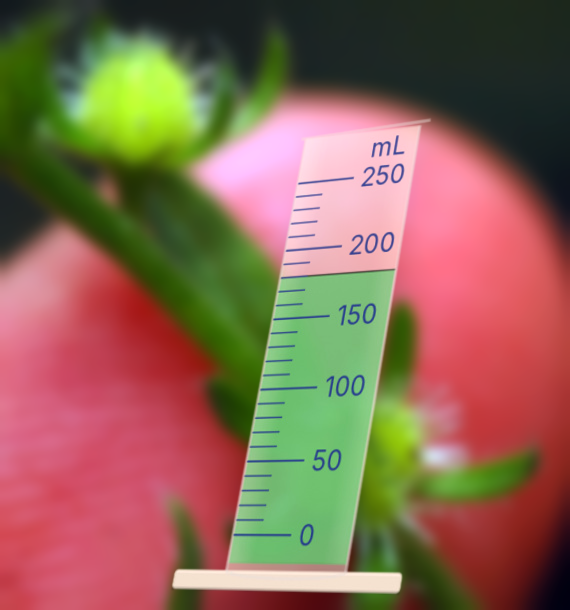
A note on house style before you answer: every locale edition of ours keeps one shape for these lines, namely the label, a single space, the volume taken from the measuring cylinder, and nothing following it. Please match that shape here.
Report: 180 mL
